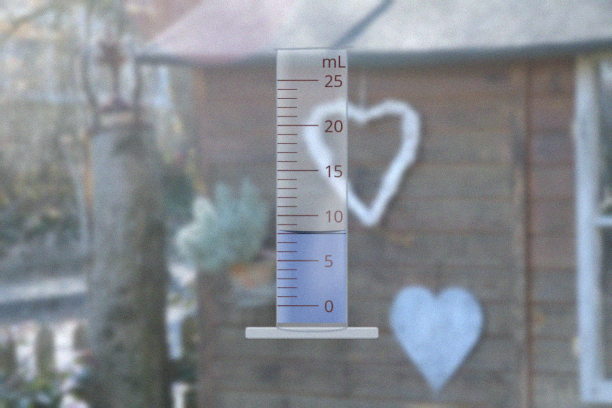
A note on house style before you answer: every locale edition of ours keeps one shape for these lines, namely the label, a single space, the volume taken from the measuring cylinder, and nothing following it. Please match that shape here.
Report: 8 mL
